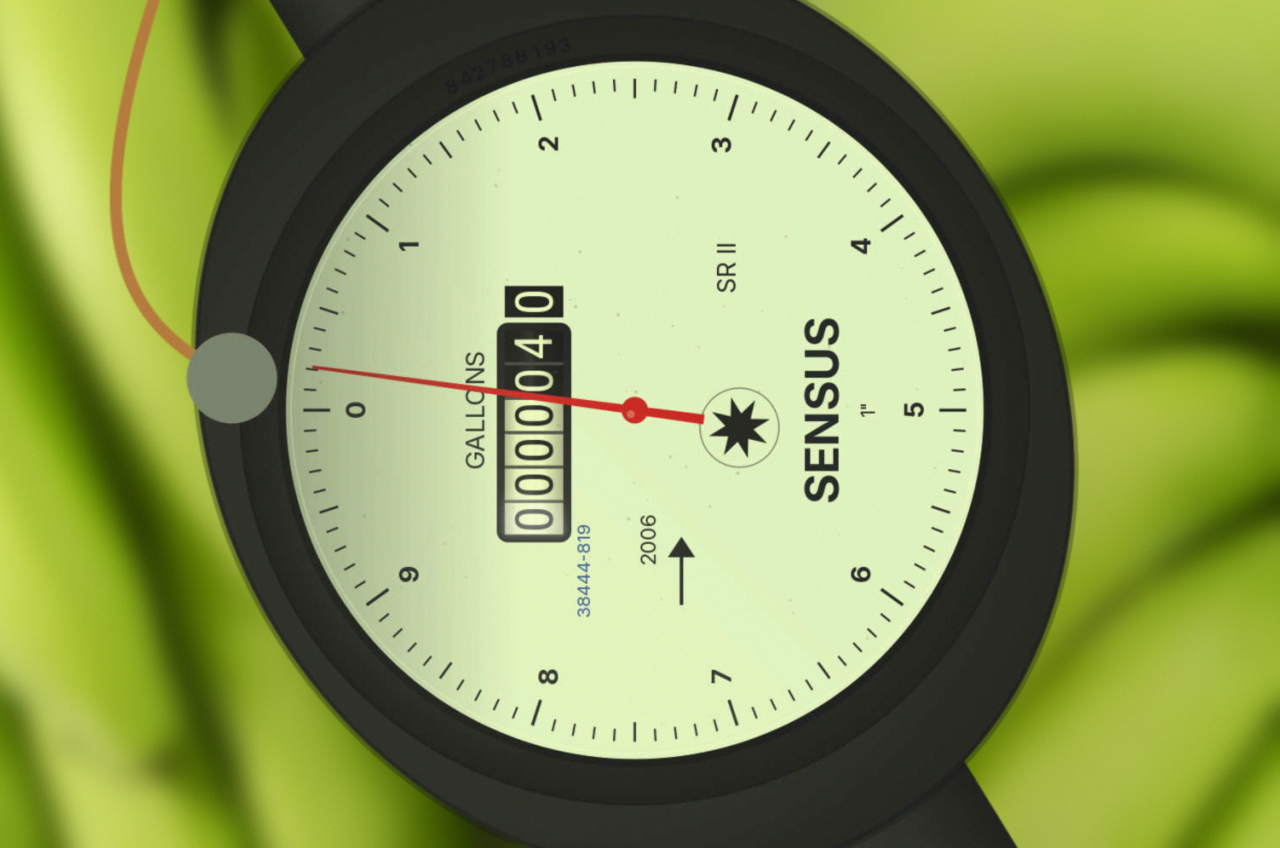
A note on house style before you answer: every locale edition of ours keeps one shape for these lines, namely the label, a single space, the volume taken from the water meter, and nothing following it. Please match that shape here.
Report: 40.2 gal
